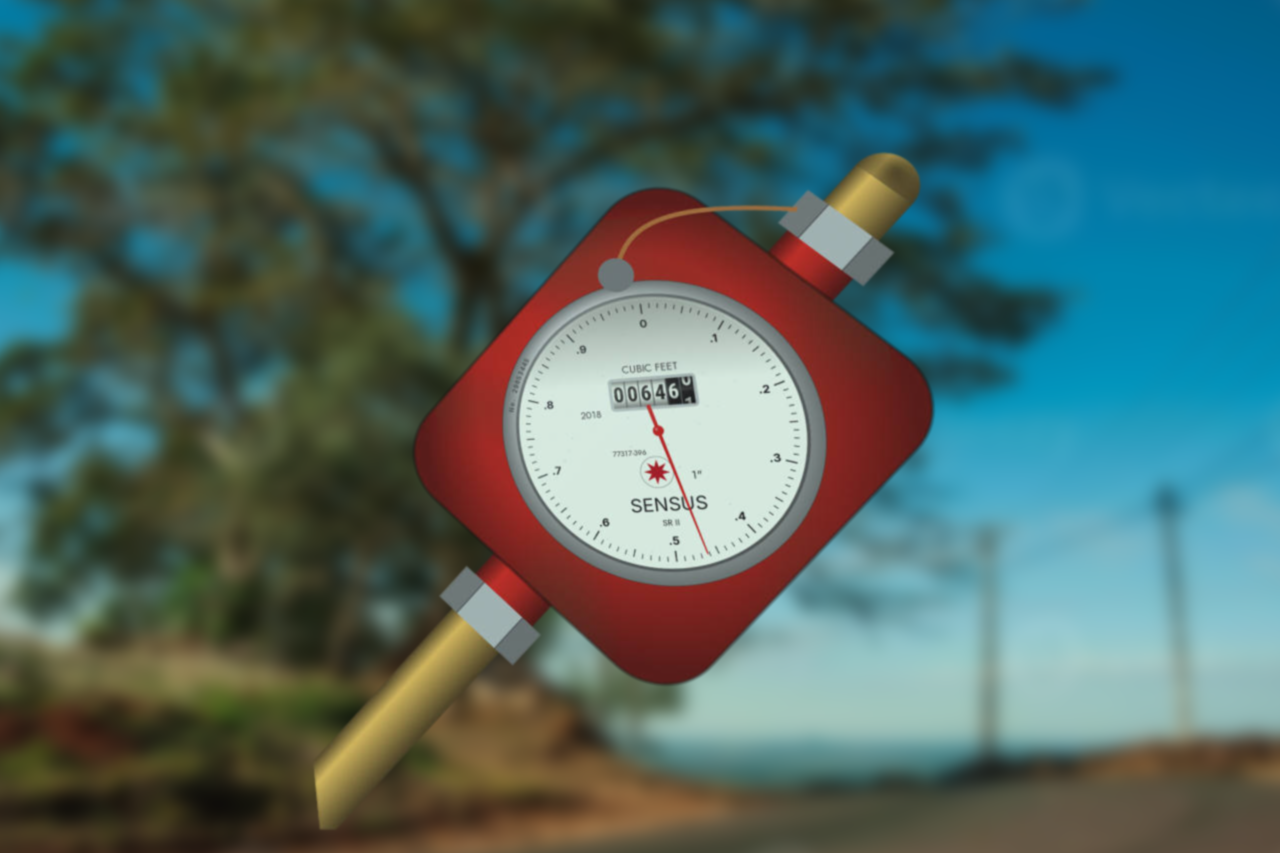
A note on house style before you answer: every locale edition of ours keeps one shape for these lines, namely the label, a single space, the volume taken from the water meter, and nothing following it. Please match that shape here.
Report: 6460.46 ft³
